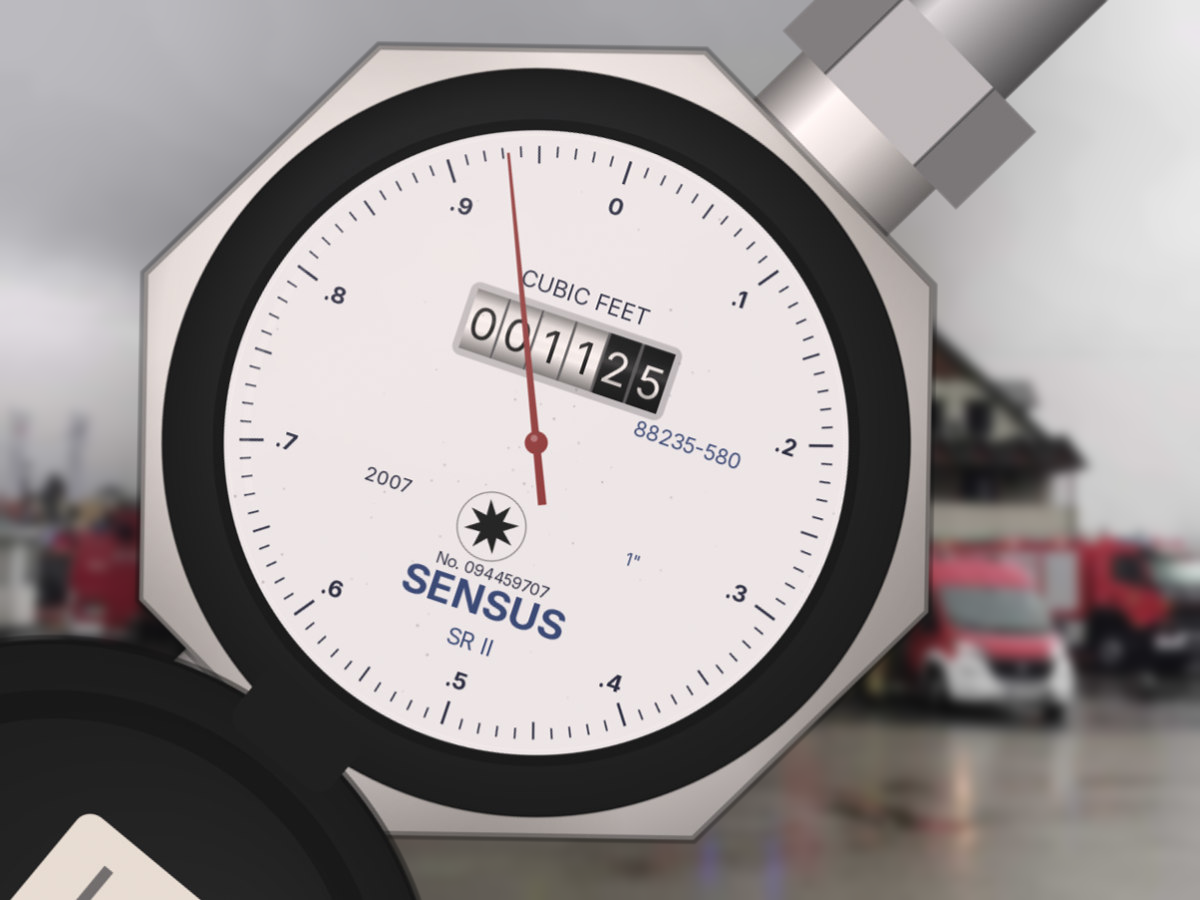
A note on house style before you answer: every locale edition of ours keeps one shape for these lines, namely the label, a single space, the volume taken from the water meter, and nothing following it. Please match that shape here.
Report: 1124.93 ft³
